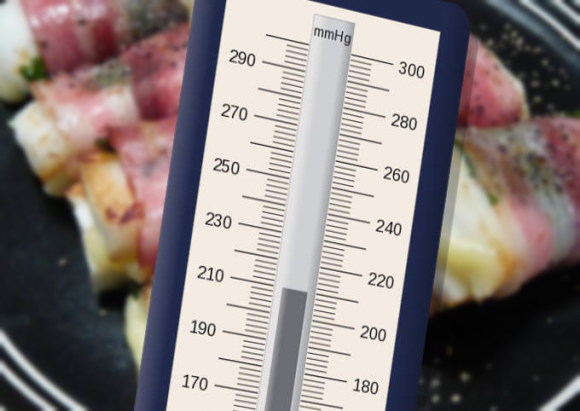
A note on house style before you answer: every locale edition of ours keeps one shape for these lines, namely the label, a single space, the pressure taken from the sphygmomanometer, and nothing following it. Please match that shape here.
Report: 210 mmHg
